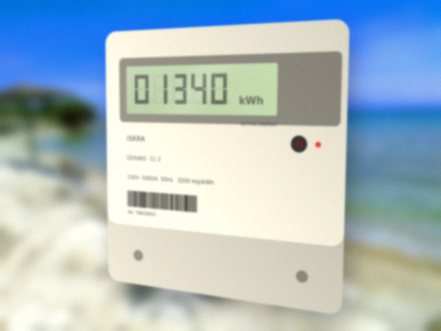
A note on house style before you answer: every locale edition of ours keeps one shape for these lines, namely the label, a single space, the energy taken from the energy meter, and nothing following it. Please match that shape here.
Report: 1340 kWh
